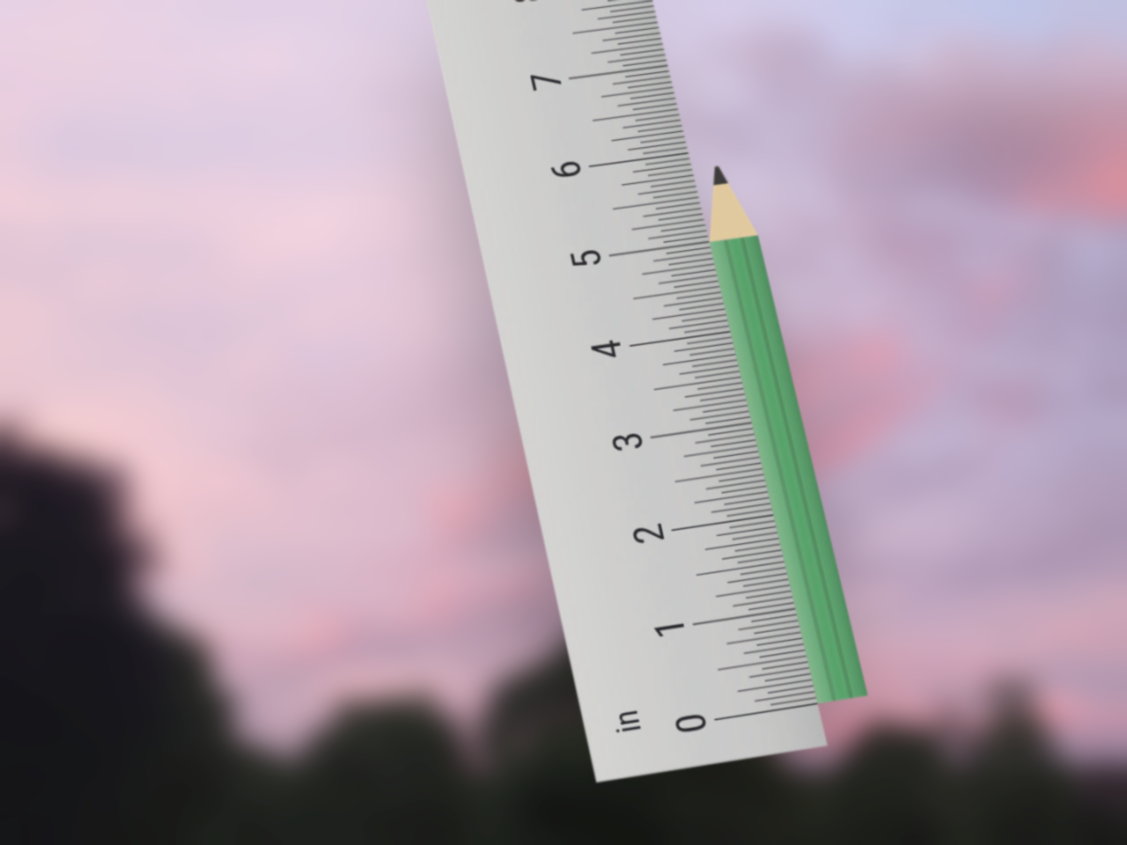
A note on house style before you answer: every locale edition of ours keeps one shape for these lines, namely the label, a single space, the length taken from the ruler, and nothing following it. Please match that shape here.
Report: 5.8125 in
